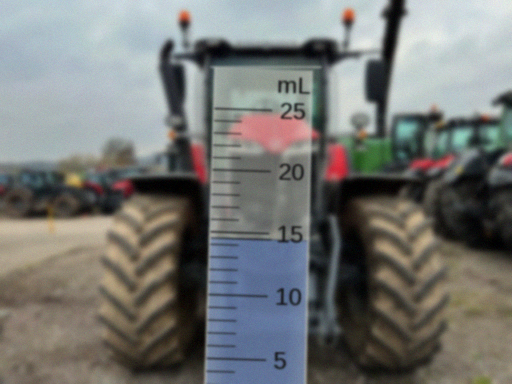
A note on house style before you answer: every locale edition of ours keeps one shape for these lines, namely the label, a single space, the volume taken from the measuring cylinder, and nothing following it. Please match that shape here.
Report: 14.5 mL
